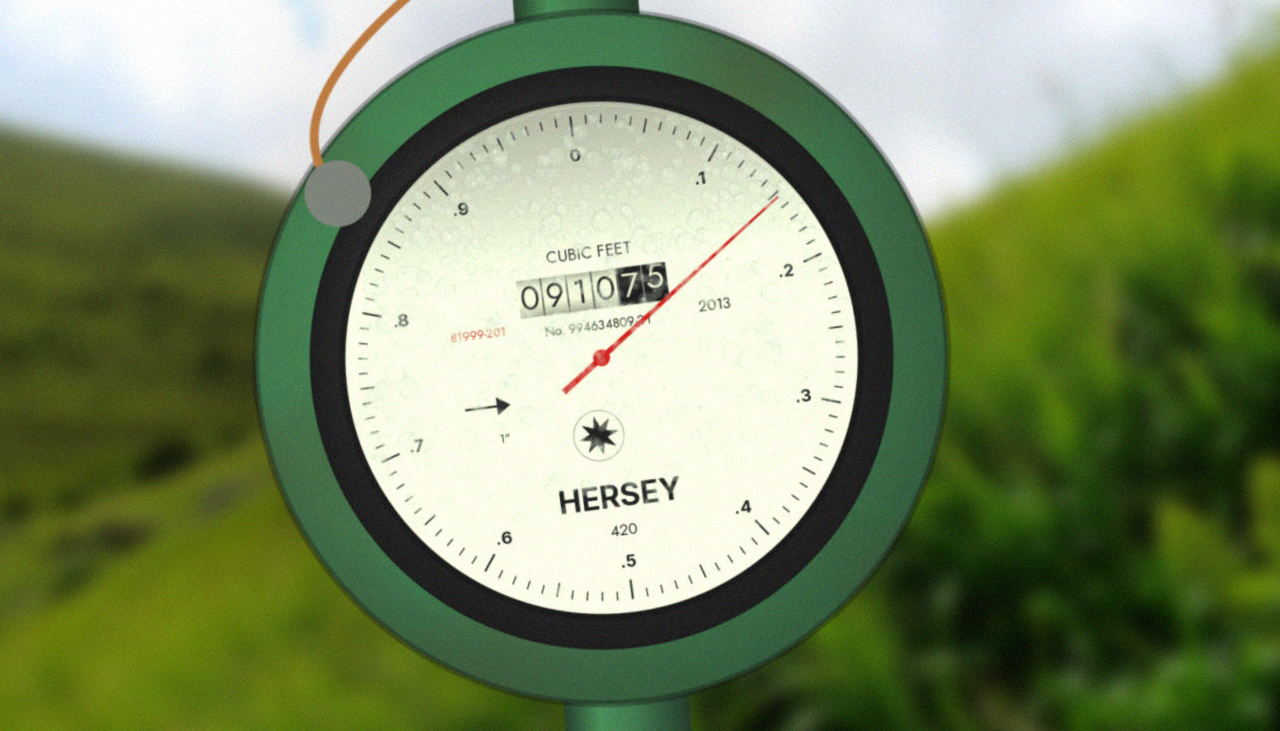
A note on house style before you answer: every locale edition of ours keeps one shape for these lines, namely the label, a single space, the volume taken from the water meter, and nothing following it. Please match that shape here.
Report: 91075.15 ft³
